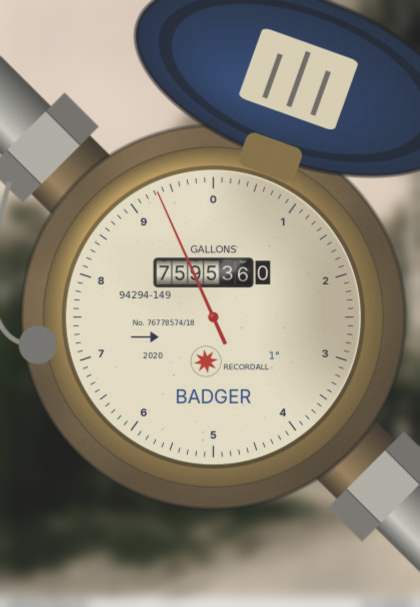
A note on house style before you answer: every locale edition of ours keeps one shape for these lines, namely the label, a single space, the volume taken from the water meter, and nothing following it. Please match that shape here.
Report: 7595359.3 gal
